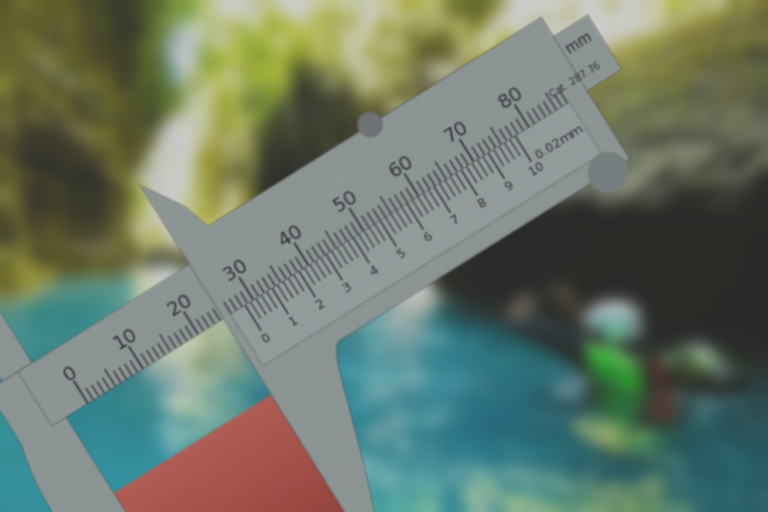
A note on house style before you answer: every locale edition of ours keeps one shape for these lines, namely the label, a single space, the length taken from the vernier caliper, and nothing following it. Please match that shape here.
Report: 28.5 mm
